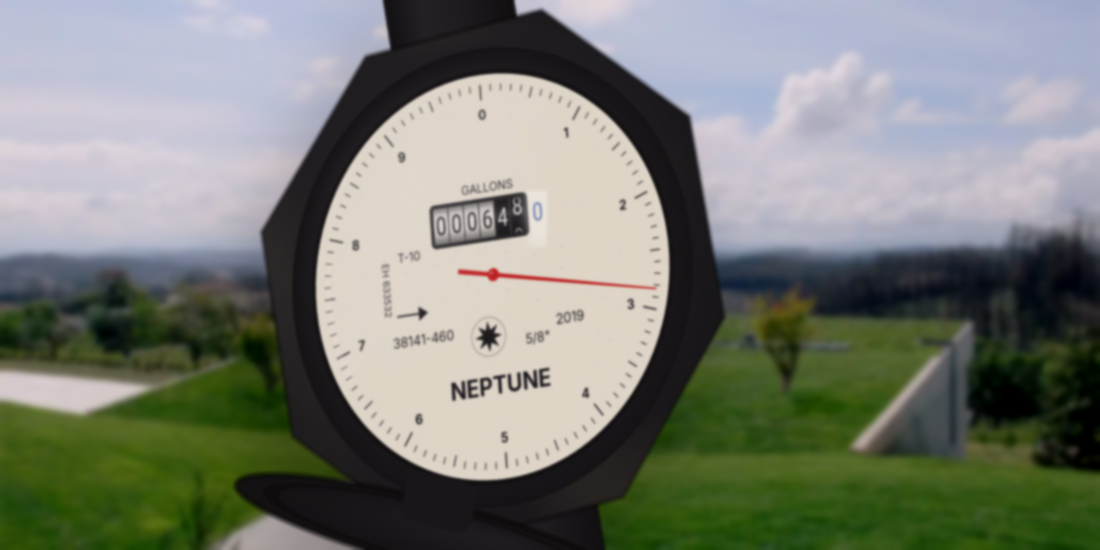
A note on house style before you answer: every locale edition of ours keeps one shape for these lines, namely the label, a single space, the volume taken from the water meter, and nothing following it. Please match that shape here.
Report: 6482.8 gal
